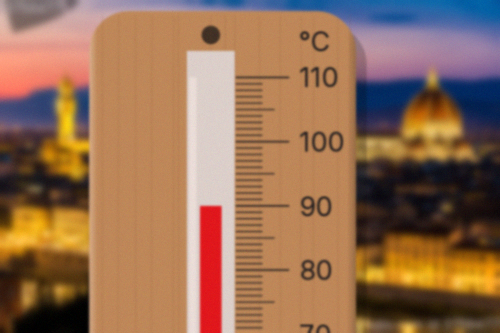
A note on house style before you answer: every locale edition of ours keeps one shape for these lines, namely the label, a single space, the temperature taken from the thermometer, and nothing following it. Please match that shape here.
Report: 90 °C
